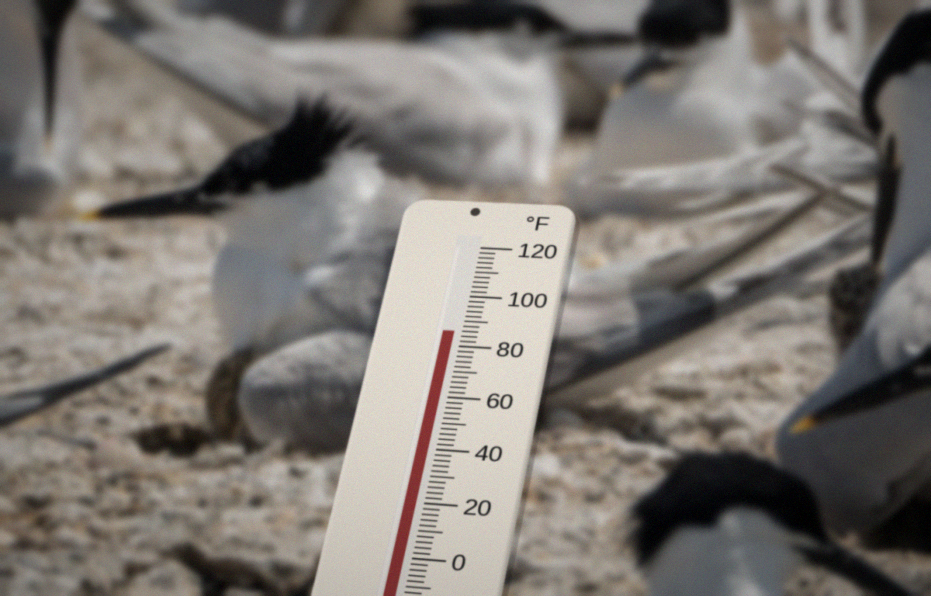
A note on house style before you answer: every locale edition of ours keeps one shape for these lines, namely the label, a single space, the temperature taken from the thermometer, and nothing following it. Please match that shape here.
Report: 86 °F
